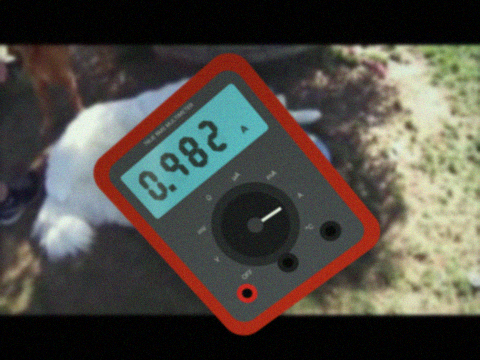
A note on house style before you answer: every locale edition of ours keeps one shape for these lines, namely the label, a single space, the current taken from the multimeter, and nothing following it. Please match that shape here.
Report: 0.982 A
